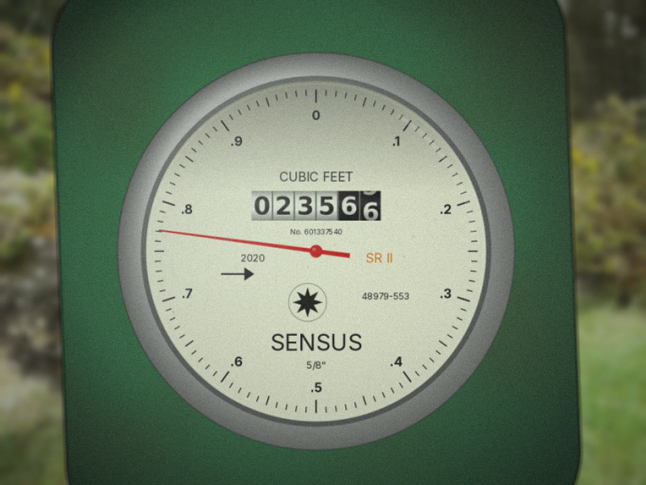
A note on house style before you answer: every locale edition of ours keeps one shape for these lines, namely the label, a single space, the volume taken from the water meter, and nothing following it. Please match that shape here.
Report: 23565.77 ft³
